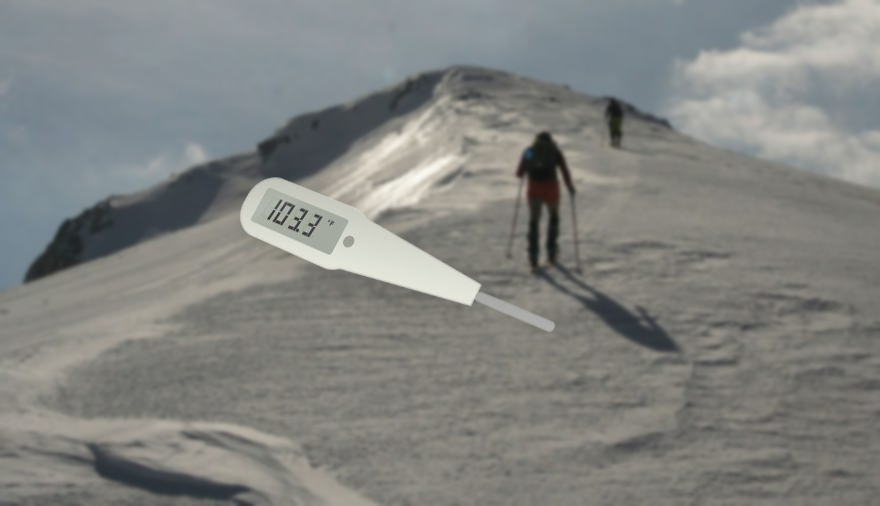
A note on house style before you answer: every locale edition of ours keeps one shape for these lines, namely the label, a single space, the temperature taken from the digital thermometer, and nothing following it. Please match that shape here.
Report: 103.3 °F
